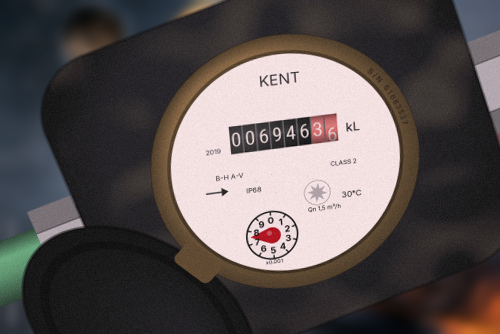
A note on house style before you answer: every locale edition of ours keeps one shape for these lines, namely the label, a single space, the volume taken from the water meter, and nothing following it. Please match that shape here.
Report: 6946.357 kL
